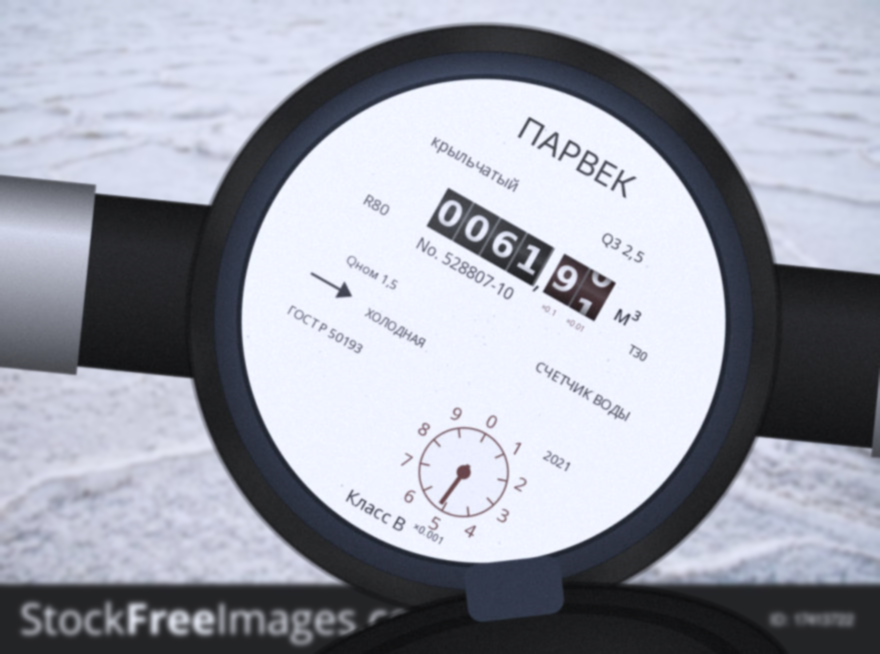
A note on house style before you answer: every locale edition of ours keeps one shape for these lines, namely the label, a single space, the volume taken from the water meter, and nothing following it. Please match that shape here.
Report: 61.905 m³
